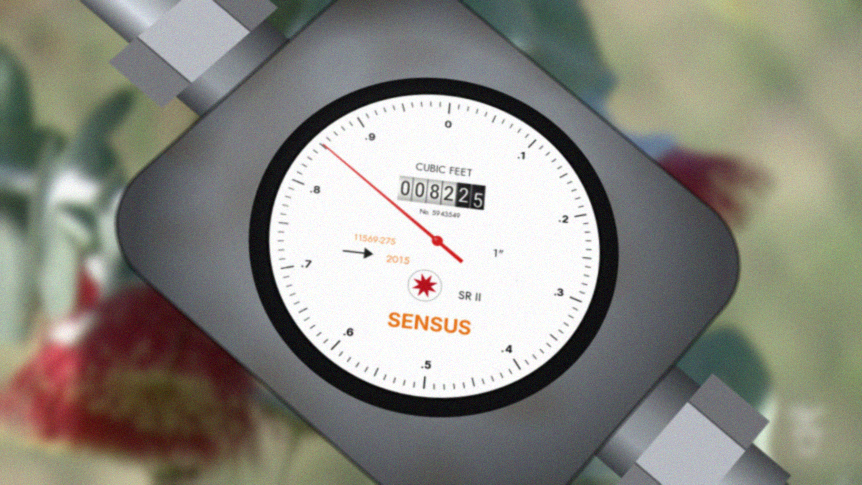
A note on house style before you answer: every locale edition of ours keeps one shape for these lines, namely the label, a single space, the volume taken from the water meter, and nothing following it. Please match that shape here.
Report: 8224.85 ft³
